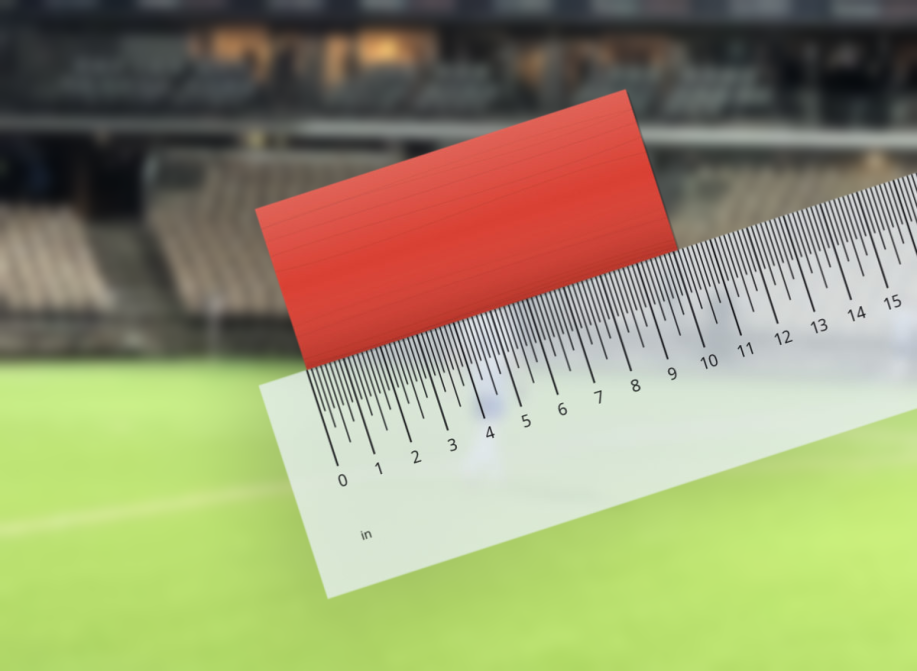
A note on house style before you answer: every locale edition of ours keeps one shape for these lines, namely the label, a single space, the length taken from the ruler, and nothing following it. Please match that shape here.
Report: 10.125 in
